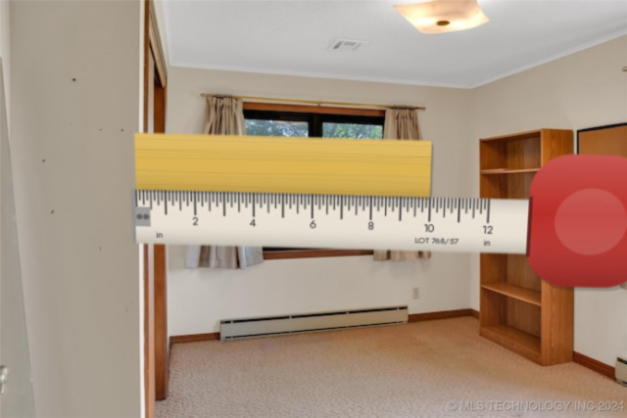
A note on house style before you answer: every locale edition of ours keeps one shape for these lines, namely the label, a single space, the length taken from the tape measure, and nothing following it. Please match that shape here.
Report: 10 in
